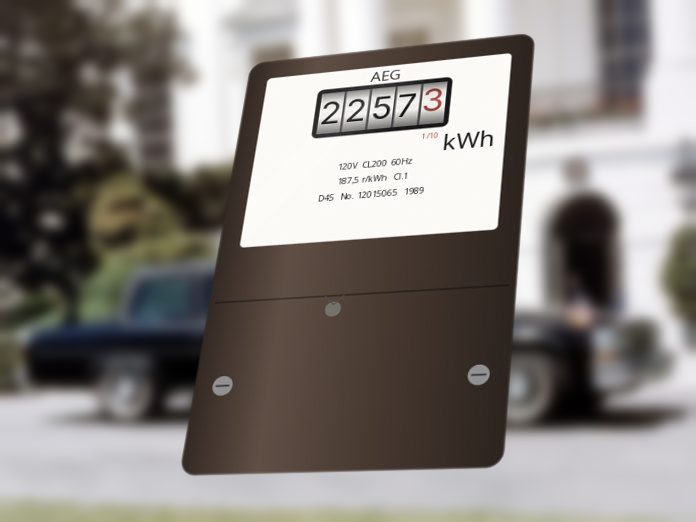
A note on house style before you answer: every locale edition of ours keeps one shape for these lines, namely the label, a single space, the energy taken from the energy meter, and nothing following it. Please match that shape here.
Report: 2257.3 kWh
